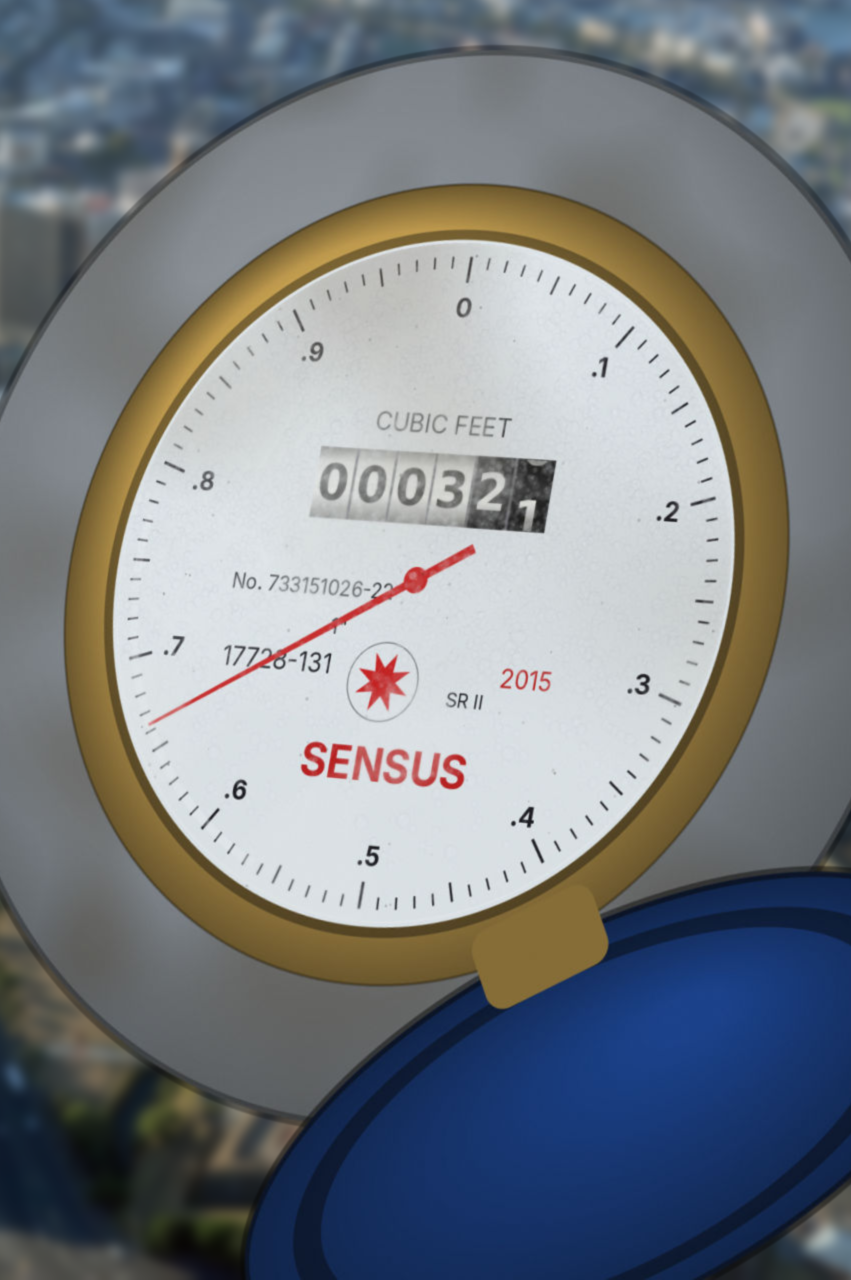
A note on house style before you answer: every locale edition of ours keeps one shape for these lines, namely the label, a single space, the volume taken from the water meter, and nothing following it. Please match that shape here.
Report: 320.66 ft³
